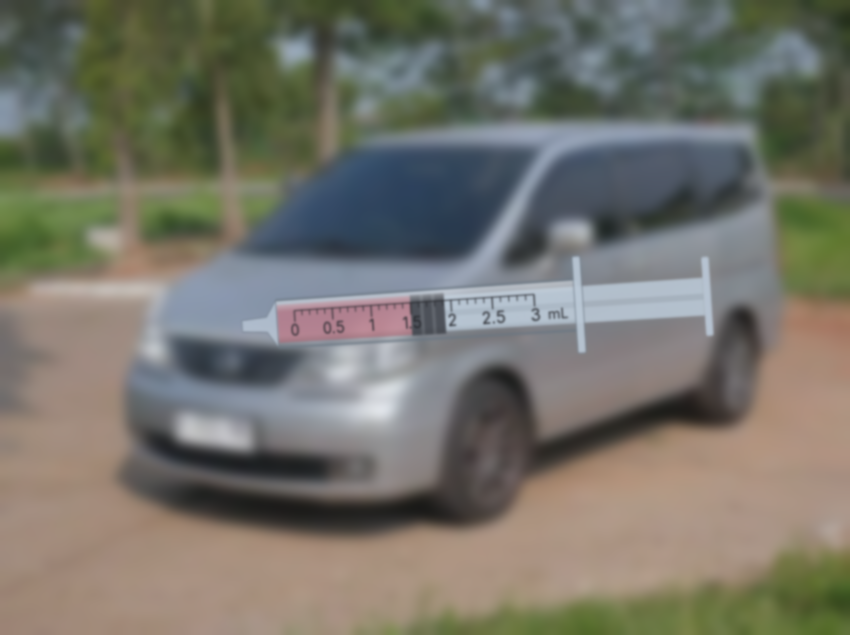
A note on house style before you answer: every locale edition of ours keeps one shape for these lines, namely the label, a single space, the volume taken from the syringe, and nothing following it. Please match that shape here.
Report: 1.5 mL
